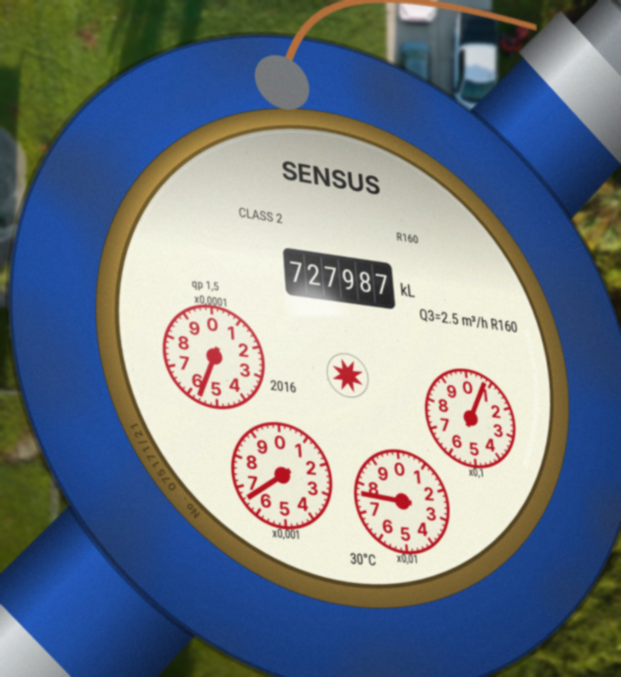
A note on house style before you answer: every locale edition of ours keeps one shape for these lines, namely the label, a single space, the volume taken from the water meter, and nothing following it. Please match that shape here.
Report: 727987.0765 kL
